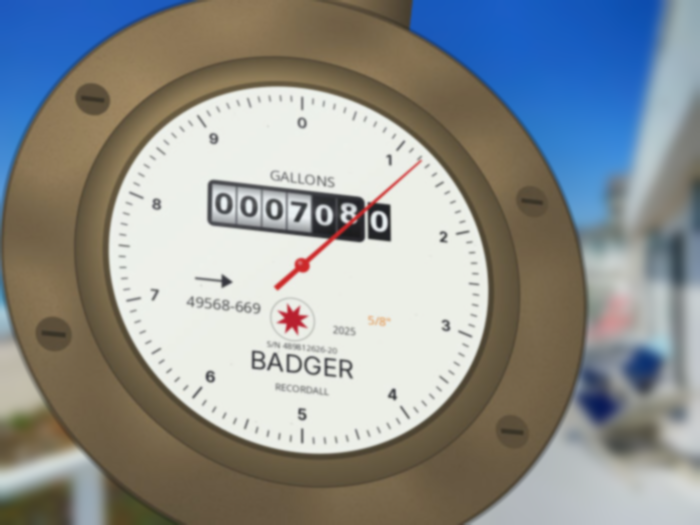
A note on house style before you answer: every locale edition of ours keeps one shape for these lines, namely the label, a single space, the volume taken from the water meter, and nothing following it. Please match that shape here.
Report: 7081.2 gal
